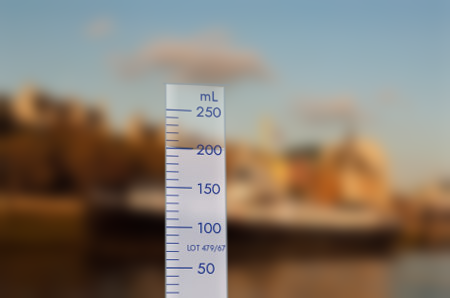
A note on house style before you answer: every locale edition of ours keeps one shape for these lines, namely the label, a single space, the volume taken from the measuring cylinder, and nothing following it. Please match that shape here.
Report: 200 mL
